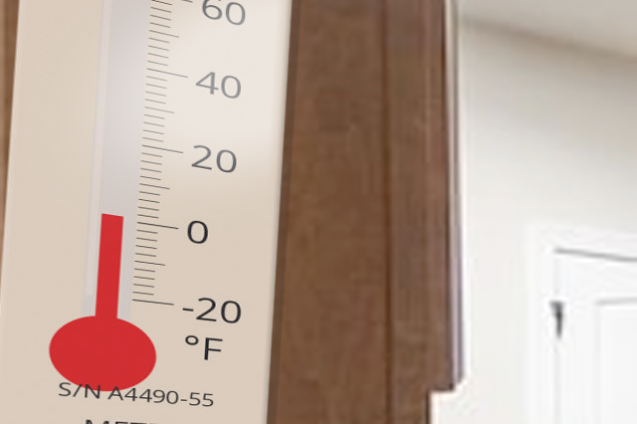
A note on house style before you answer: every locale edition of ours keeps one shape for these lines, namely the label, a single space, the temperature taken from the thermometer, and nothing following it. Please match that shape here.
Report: 1 °F
